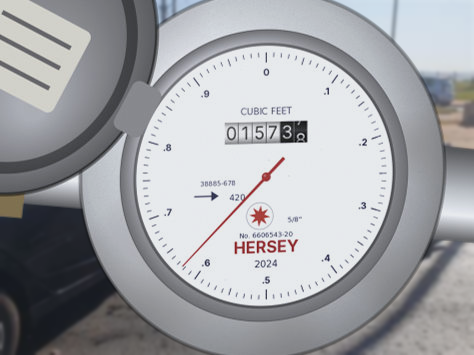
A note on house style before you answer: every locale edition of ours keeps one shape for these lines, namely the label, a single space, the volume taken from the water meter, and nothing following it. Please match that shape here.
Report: 15737.62 ft³
